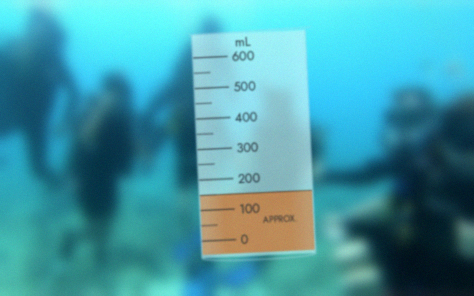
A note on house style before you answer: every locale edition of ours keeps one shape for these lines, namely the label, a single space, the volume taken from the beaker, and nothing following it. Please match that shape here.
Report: 150 mL
